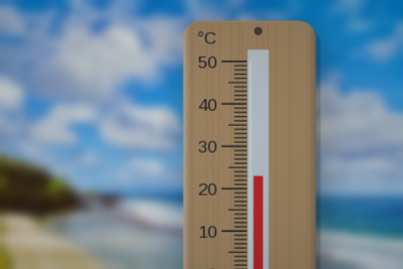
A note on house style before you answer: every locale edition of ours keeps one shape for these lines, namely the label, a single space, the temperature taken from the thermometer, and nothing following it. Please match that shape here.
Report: 23 °C
